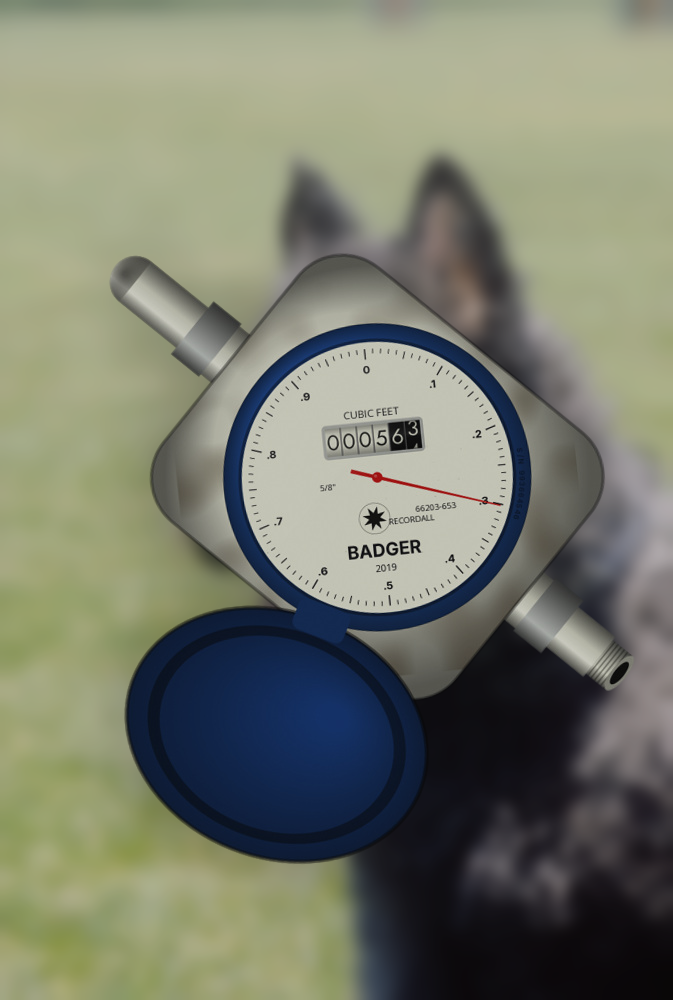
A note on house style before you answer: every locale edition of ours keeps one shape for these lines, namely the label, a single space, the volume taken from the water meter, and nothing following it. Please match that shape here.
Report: 563.30 ft³
